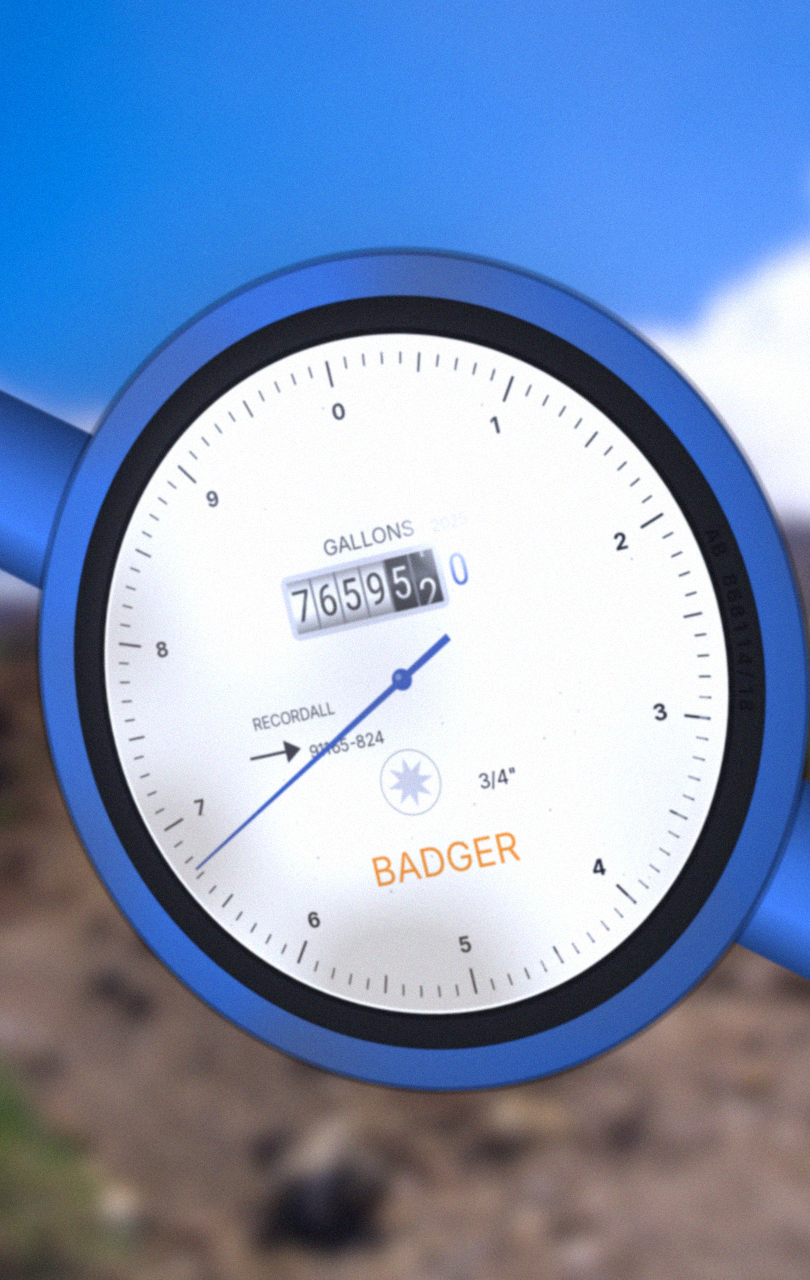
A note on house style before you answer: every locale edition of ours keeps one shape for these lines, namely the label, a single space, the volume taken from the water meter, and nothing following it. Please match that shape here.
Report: 7659516.7 gal
